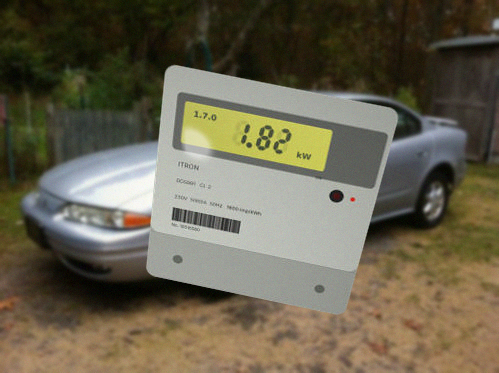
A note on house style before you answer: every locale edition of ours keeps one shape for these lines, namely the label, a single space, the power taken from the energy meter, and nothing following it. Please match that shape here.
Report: 1.82 kW
